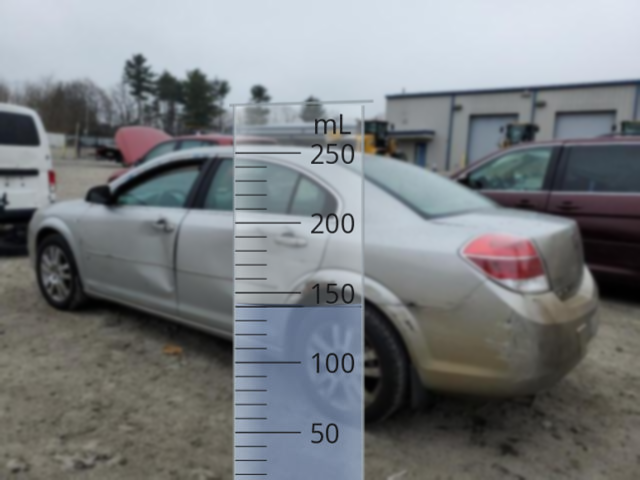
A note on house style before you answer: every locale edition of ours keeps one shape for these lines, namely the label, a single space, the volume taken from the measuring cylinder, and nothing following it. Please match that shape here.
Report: 140 mL
